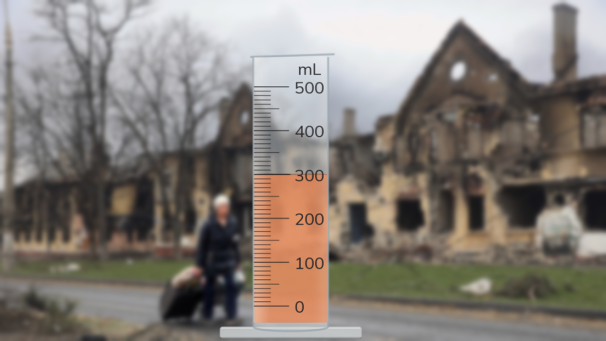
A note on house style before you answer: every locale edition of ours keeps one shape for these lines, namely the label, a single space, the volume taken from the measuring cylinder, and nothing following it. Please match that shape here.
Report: 300 mL
